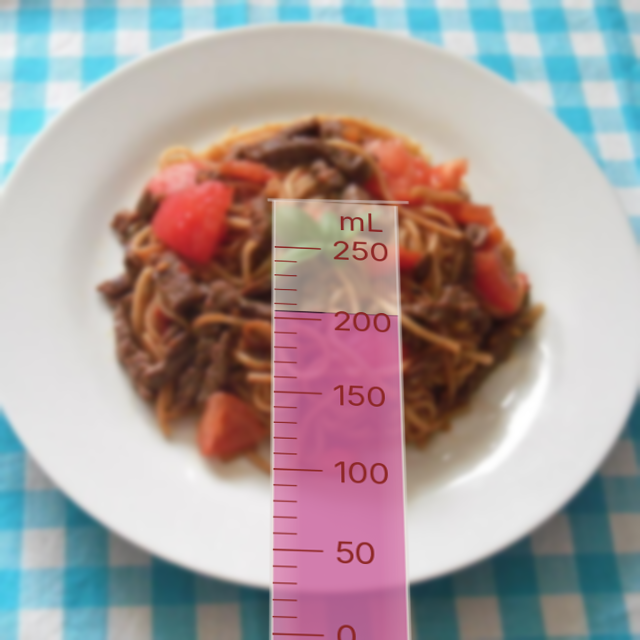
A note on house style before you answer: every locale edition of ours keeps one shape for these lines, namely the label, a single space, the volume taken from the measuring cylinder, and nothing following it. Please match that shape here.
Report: 205 mL
